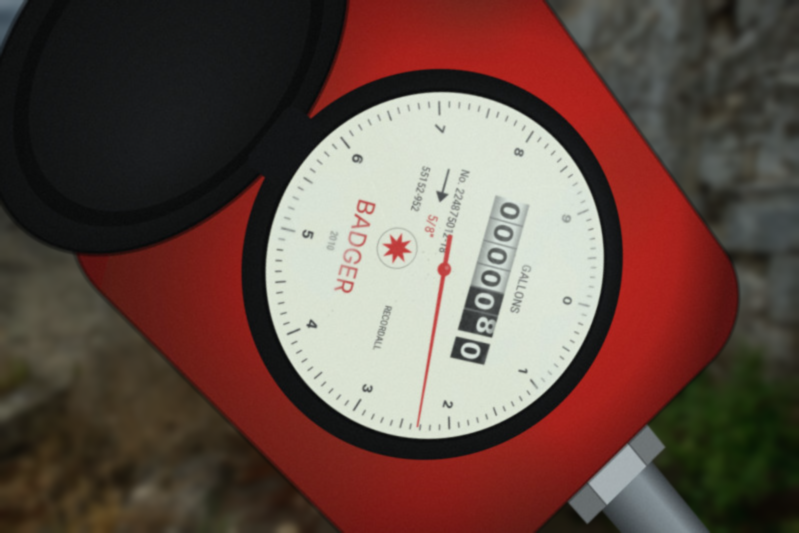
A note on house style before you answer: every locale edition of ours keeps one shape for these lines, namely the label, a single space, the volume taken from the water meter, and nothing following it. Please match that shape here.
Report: 82.3 gal
